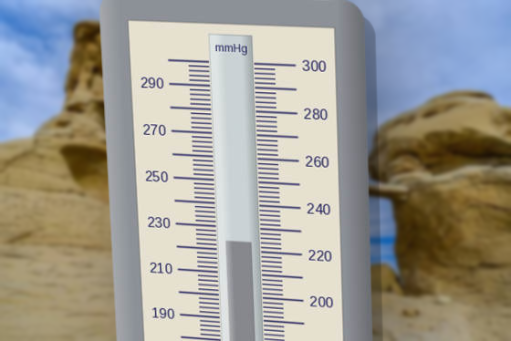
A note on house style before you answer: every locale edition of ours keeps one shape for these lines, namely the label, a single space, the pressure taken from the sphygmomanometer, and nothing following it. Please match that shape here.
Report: 224 mmHg
